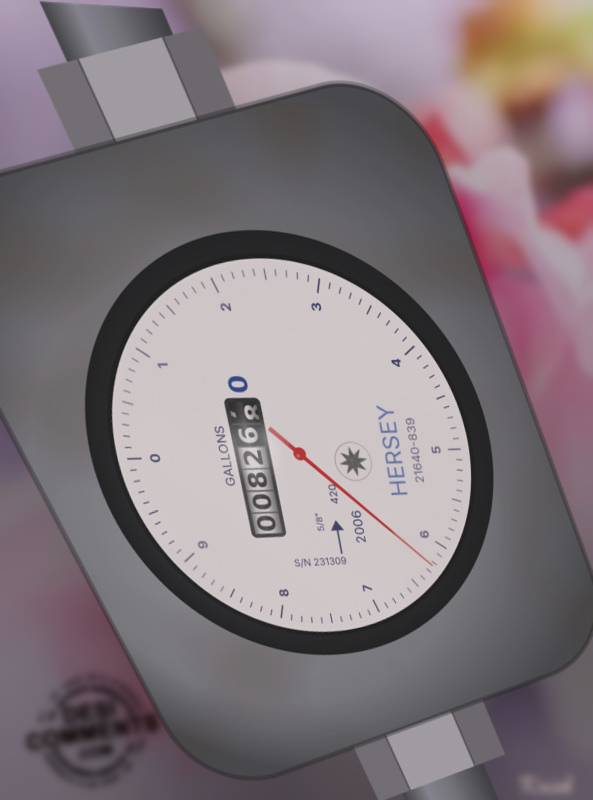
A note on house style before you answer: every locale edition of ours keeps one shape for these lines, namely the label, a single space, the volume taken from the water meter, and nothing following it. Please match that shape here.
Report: 82676.2 gal
